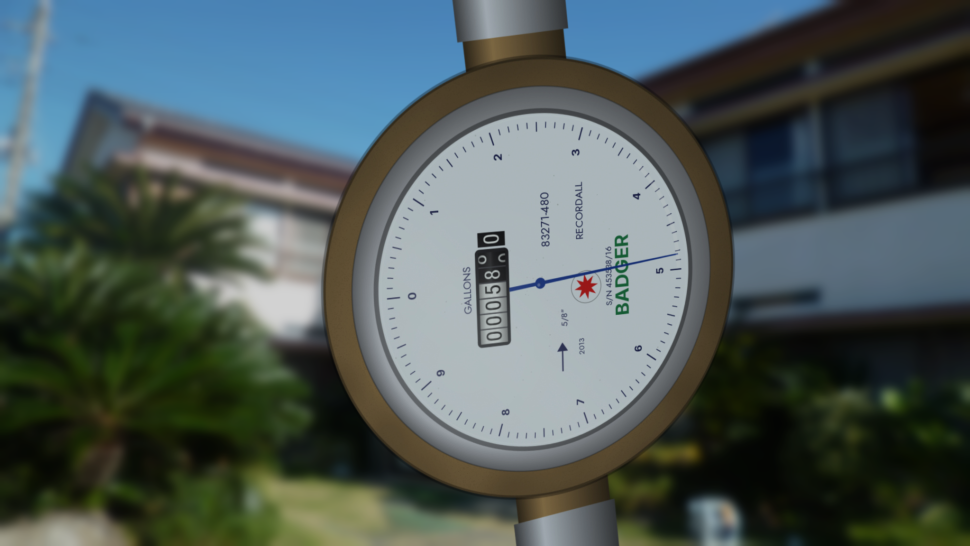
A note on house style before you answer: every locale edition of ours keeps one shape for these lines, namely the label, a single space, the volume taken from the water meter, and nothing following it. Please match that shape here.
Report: 5884.8 gal
